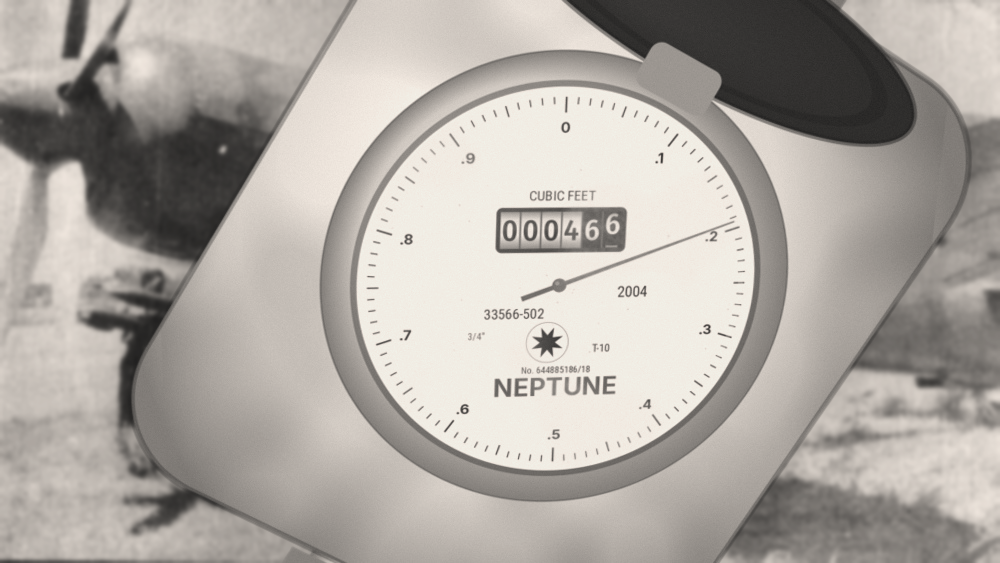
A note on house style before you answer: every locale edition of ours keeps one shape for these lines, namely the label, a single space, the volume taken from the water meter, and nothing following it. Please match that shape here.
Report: 466.19 ft³
